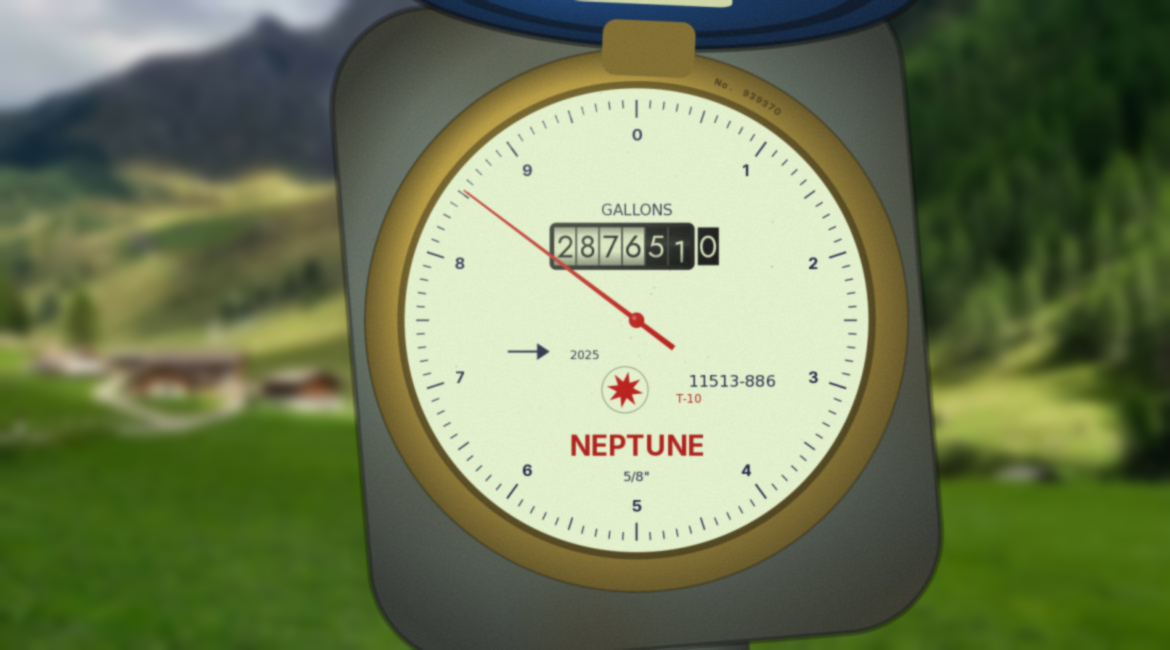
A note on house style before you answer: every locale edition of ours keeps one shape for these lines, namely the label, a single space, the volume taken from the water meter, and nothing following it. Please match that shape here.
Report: 2876508.5 gal
